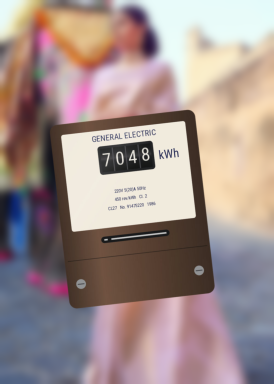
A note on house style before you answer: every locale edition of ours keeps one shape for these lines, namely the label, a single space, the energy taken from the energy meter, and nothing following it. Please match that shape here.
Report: 7048 kWh
